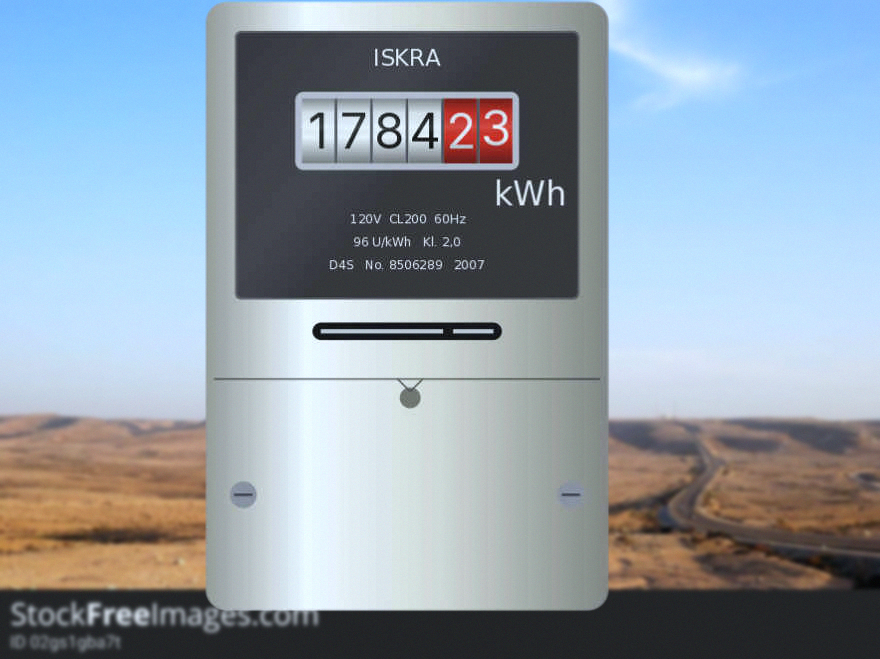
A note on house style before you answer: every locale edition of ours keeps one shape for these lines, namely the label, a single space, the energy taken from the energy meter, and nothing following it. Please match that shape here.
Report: 1784.23 kWh
